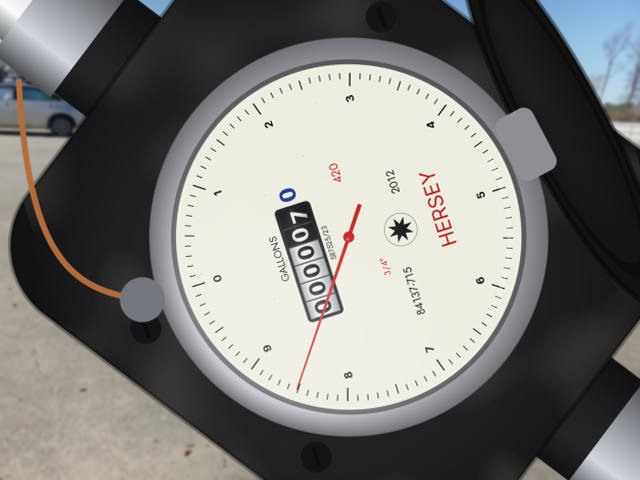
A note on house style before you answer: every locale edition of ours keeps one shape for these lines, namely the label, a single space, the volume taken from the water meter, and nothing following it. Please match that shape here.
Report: 68.5 gal
